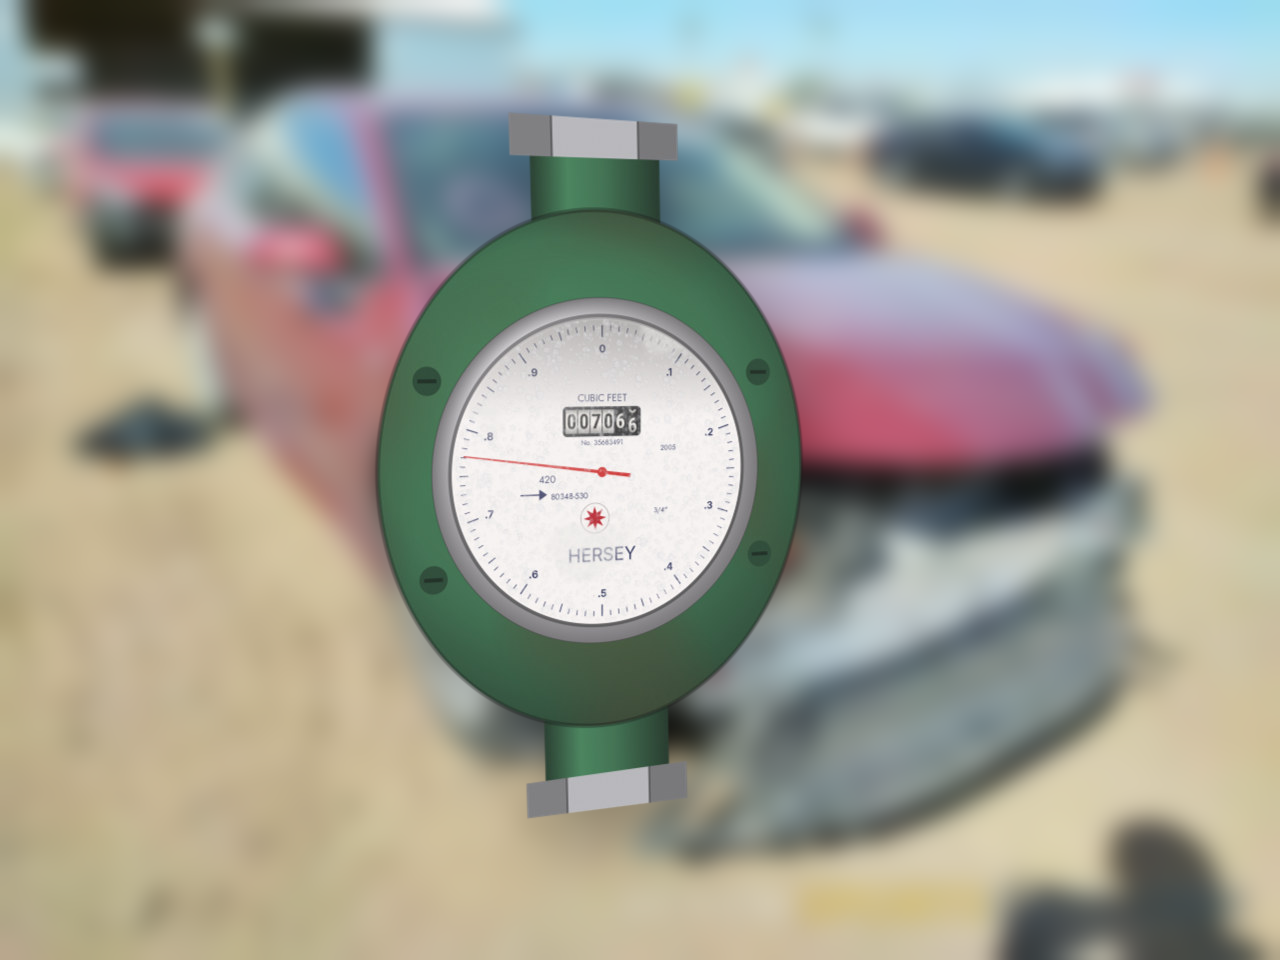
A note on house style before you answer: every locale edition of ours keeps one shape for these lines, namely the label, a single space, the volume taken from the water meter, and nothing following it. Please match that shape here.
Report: 7065.77 ft³
